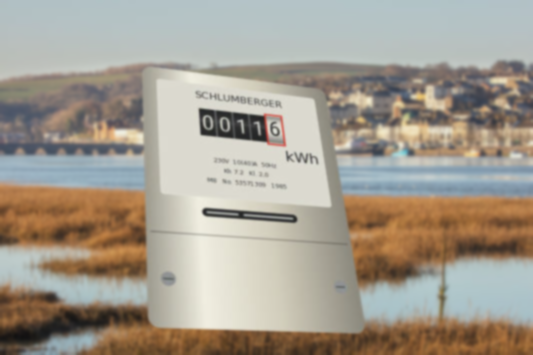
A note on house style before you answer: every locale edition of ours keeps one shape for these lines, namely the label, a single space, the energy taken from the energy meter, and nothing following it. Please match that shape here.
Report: 11.6 kWh
